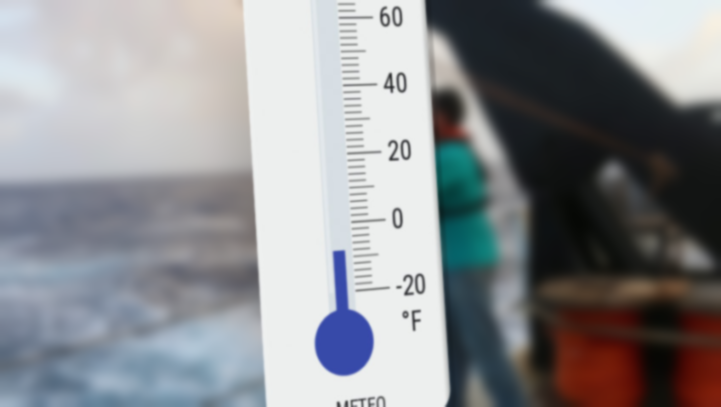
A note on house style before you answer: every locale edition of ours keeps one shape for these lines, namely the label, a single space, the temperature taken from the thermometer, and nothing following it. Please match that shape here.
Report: -8 °F
